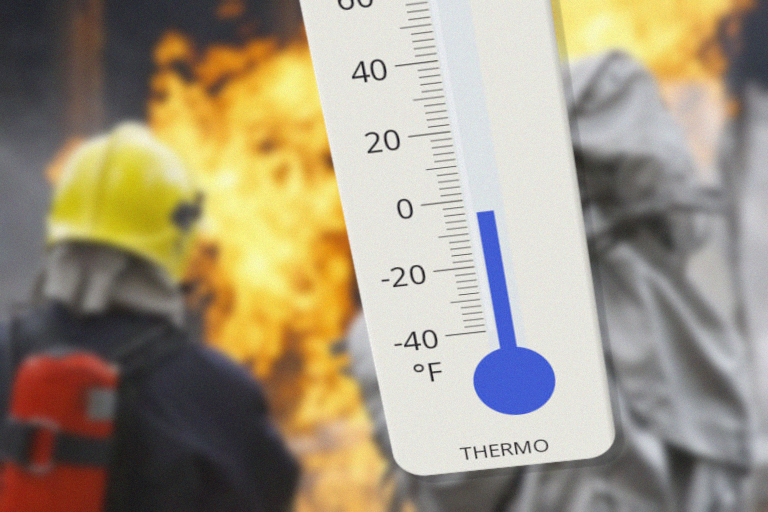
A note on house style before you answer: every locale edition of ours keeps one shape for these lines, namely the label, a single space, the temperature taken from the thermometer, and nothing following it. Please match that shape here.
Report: -4 °F
